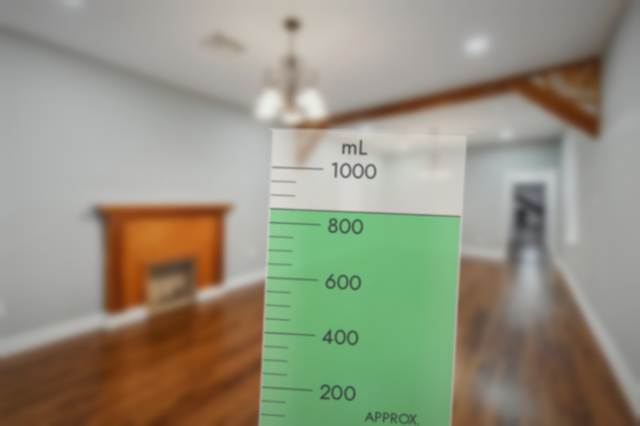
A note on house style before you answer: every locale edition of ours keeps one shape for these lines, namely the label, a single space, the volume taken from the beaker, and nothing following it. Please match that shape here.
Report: 850 mL
